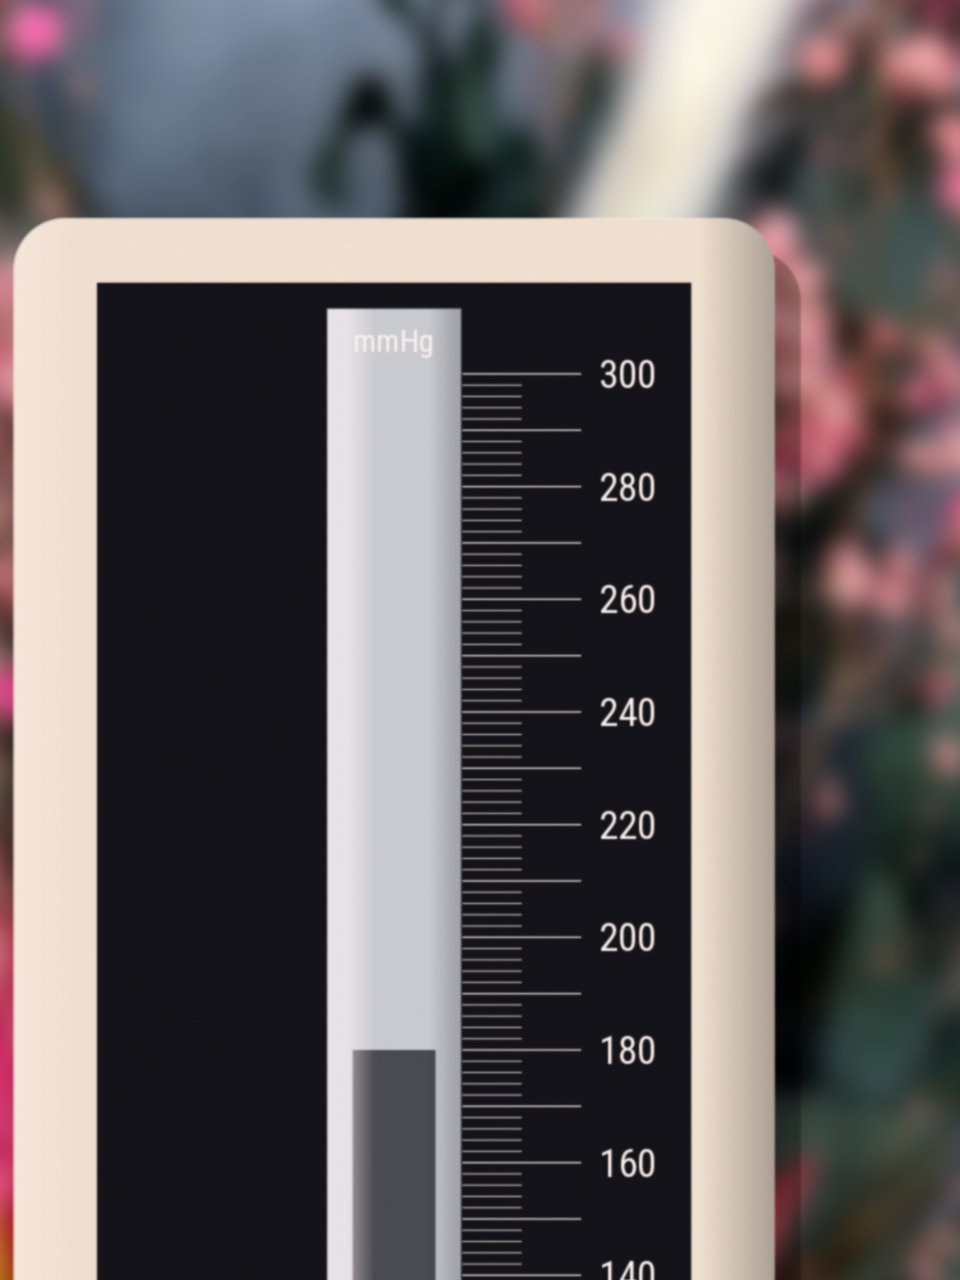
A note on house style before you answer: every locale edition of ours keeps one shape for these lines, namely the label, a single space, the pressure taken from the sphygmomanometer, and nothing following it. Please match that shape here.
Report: 180 mmHg
